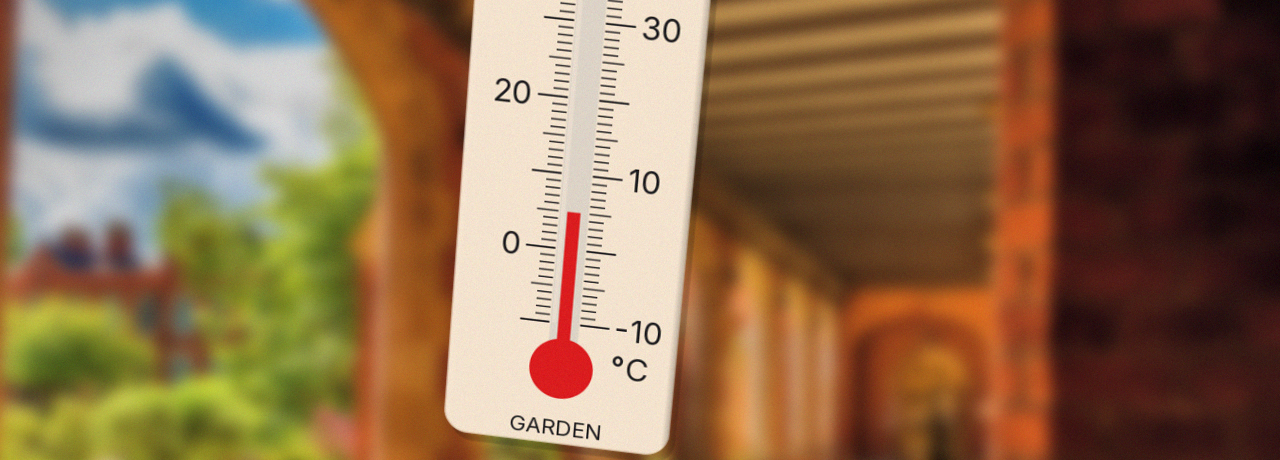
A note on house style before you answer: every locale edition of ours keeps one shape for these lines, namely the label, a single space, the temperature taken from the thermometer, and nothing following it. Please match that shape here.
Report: 5 °C
